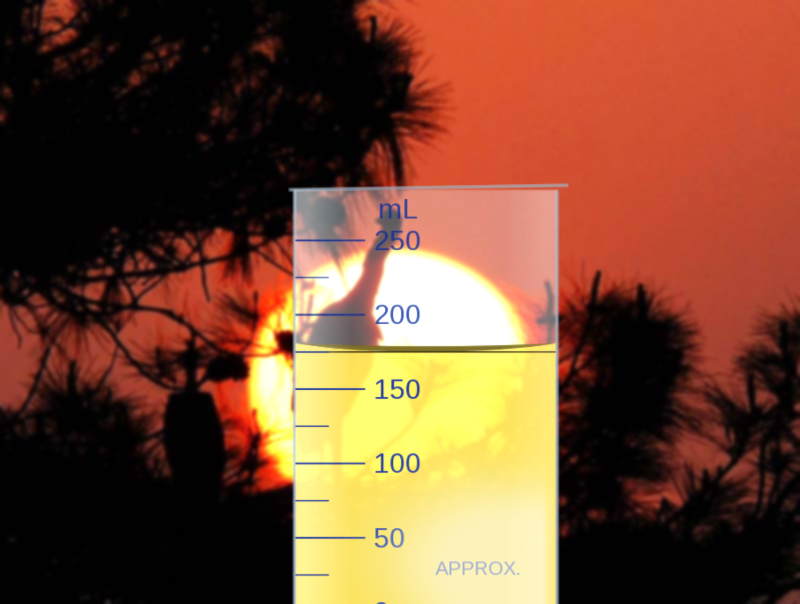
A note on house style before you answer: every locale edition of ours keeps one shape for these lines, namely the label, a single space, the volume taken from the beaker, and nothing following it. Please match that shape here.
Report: 175 mL
